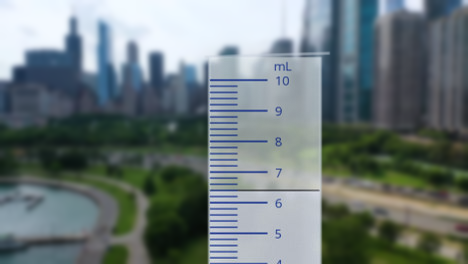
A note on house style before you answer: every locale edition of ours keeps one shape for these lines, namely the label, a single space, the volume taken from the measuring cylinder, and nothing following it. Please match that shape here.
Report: 6.4 mL
